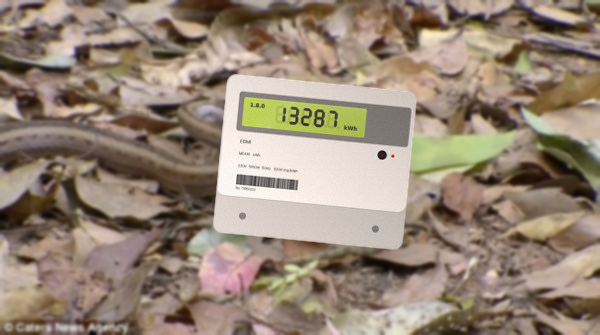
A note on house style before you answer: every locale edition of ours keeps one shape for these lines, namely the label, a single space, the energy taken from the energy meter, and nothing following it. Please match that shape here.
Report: 13287 kWh
